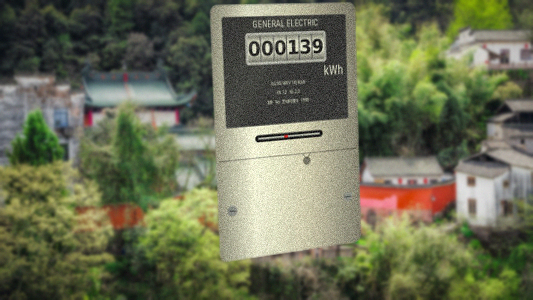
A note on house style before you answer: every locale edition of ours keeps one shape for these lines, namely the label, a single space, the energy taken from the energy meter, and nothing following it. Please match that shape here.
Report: 139 kWh
